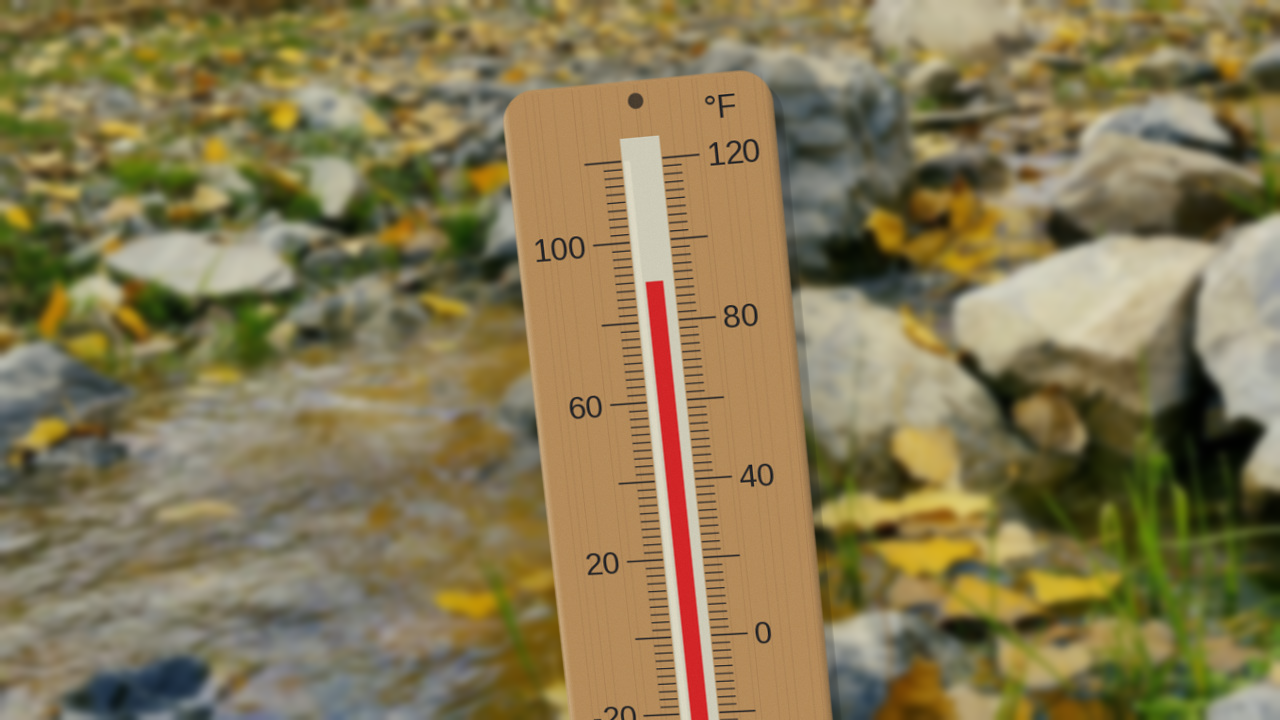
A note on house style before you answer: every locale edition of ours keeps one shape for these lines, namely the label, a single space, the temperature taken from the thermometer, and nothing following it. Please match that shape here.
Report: 90 °F
